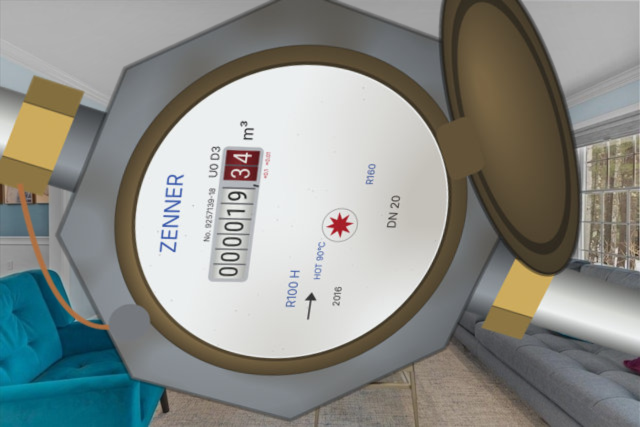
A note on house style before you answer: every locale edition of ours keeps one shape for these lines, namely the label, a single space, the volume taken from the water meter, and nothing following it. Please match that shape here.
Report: 19.34 m³
